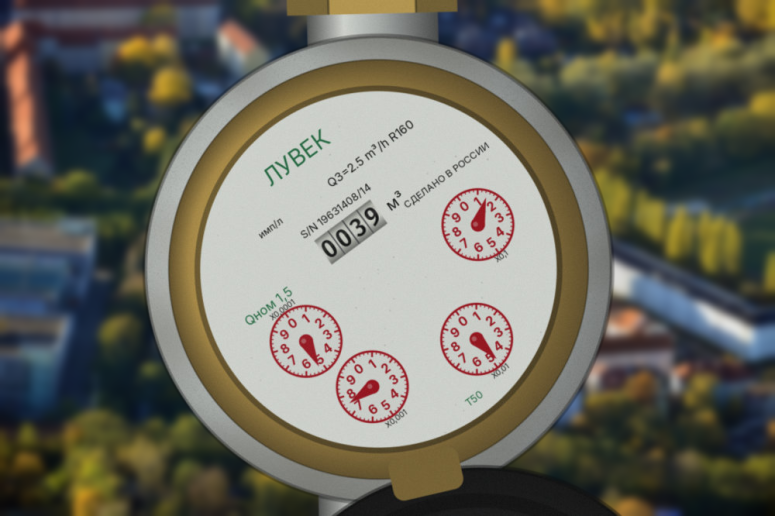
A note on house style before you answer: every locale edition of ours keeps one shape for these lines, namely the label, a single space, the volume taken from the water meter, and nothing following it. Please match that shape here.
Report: 39.1475 m³
